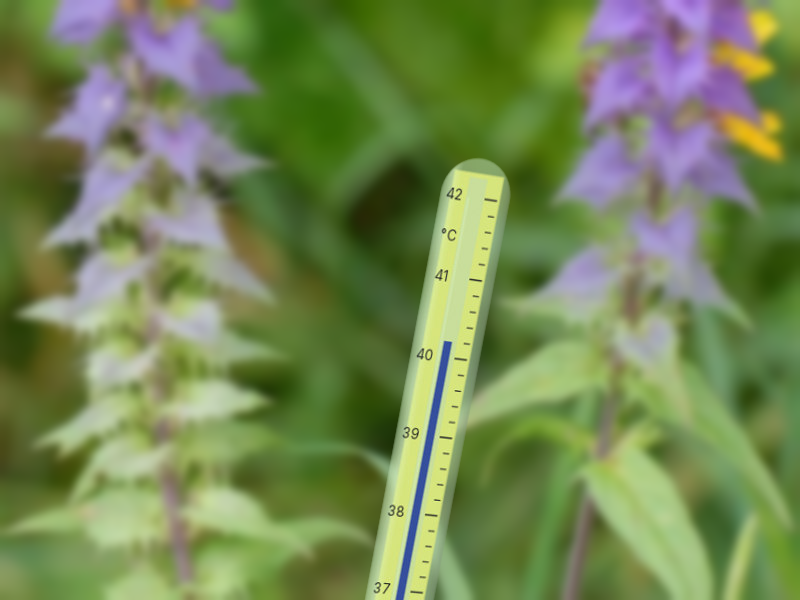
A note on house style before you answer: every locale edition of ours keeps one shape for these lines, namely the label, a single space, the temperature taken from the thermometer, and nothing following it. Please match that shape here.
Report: 40.2 °C
